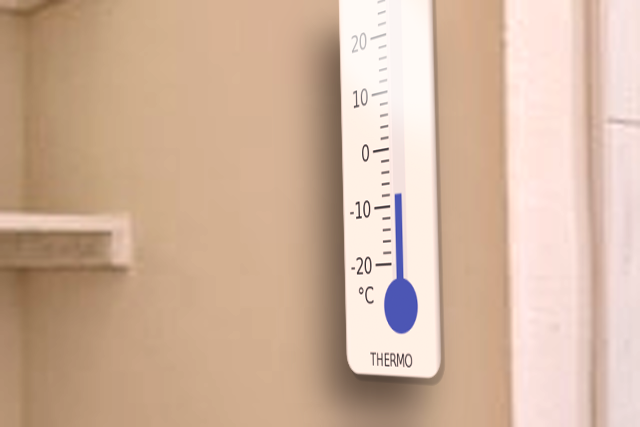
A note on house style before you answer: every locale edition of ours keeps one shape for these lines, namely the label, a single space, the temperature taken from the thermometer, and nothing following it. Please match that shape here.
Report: -8 °C
